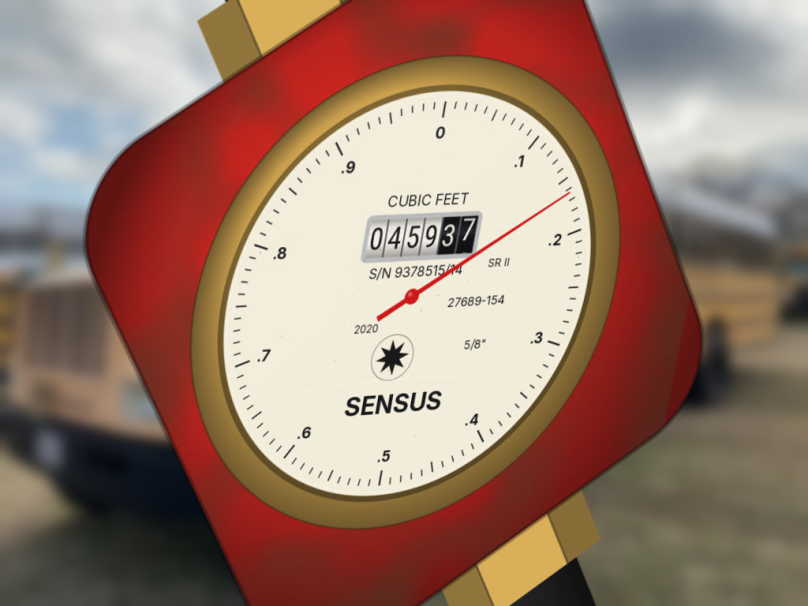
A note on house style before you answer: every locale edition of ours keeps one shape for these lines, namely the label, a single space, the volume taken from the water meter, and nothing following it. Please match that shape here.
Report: 45937.16 ft³
